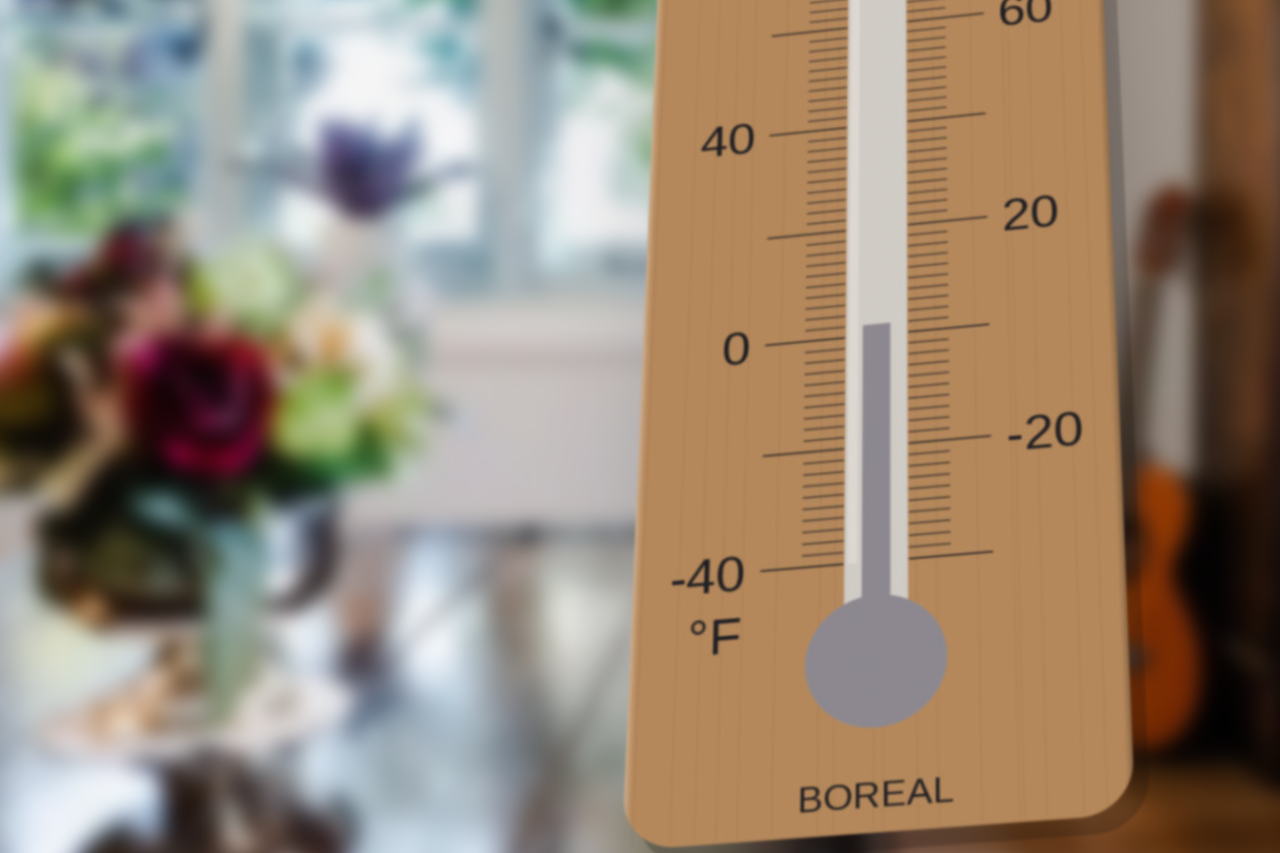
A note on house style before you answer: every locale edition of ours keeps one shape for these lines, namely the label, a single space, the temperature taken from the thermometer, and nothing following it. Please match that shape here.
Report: 2 °F
